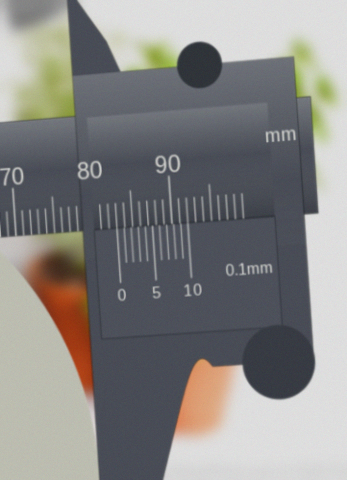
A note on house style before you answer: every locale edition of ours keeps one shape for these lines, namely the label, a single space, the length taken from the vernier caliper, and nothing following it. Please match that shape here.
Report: 83.0 mm
